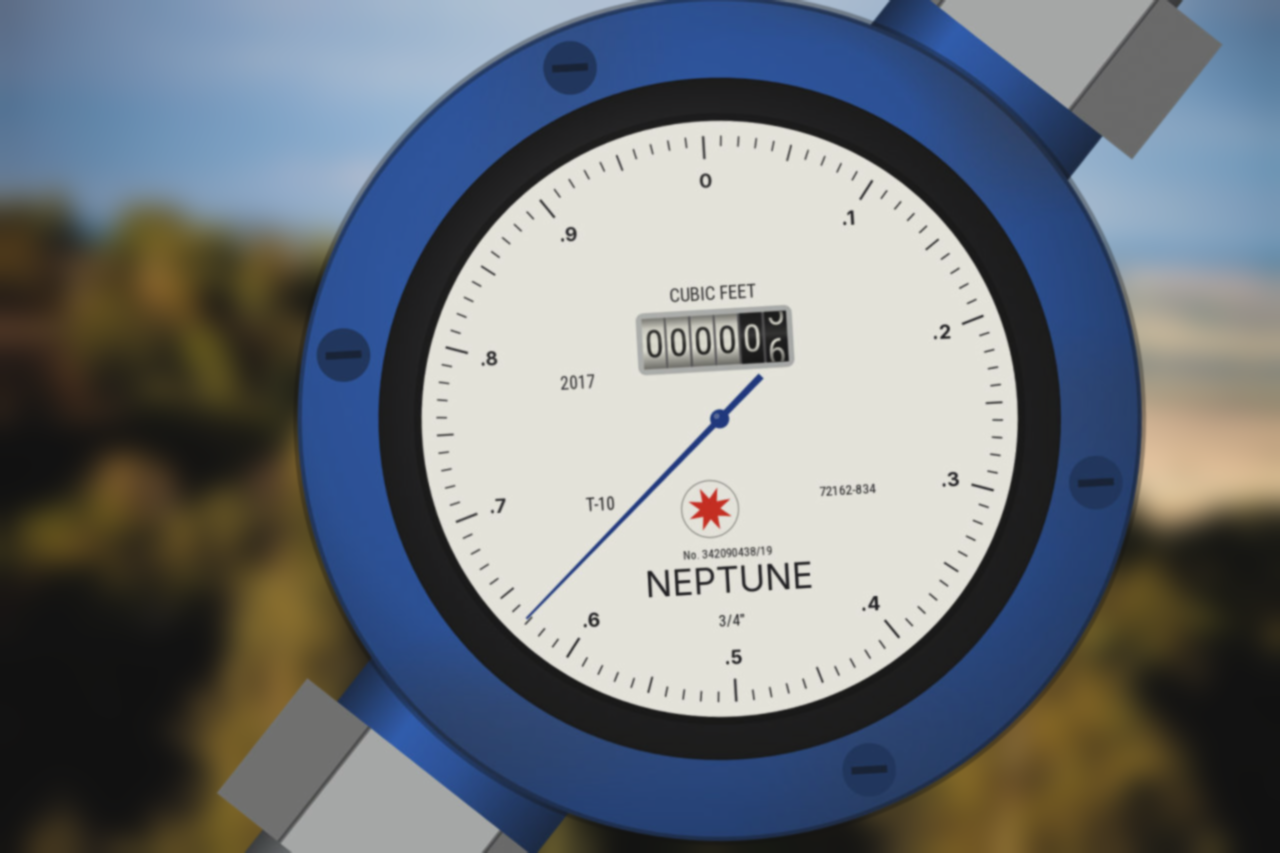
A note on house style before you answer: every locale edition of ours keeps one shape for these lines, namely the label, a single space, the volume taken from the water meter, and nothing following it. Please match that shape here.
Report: 5.63 ft³
